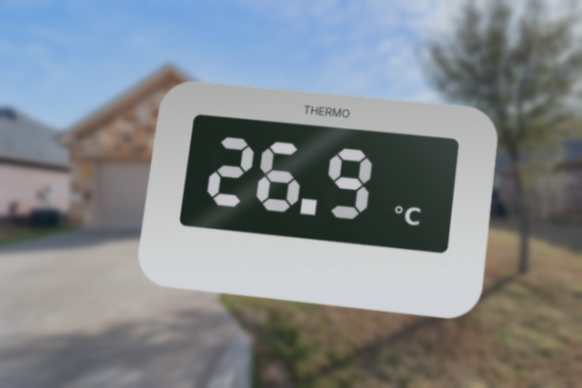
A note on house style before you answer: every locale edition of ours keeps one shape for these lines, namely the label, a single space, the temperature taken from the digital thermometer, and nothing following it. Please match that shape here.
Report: 26.9 °C
